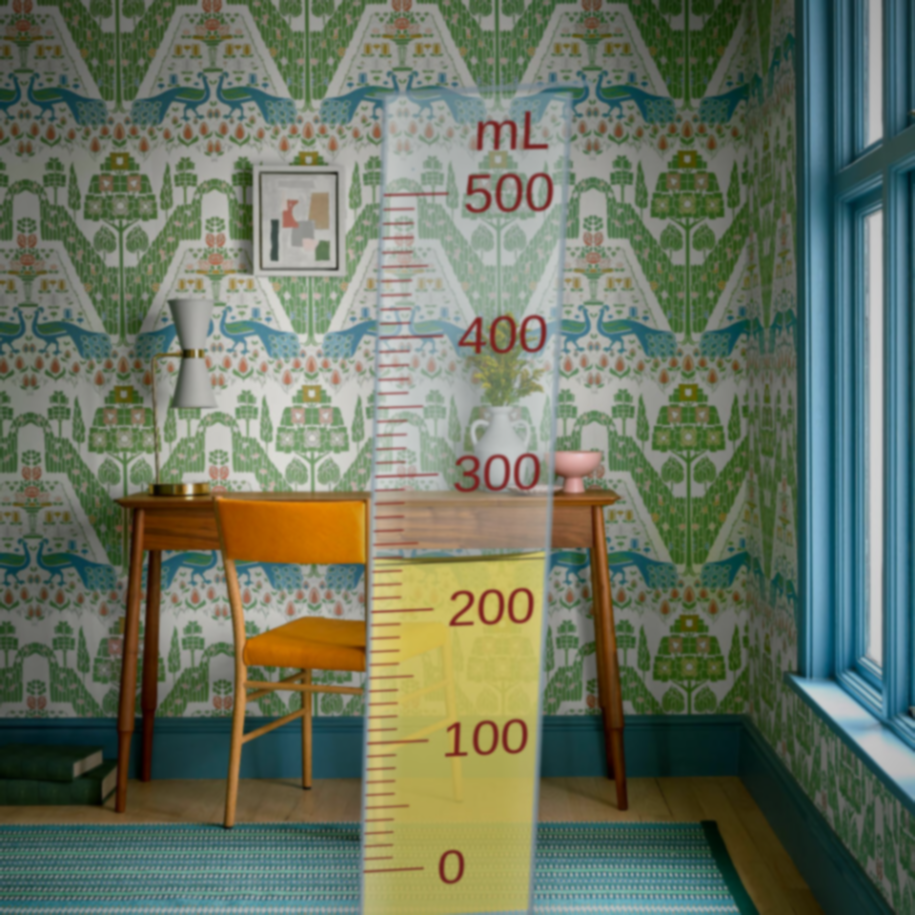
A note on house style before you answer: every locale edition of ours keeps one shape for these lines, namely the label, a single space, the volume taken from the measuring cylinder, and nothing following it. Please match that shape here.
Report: 235 mL
